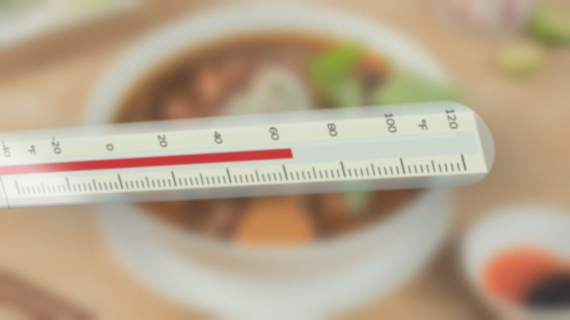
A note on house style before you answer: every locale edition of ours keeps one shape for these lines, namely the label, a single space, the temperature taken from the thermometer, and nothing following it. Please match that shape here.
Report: 64 °F
